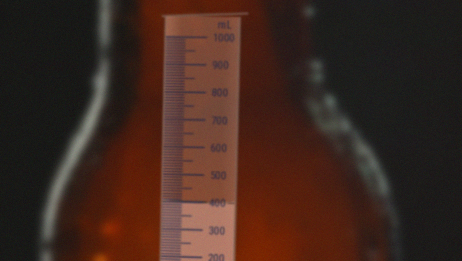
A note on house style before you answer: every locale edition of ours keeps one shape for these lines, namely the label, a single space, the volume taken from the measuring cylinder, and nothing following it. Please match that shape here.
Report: 400 mL
